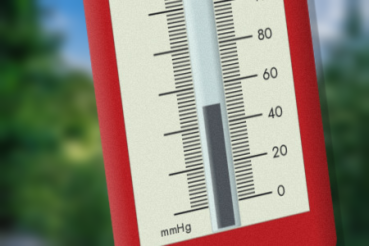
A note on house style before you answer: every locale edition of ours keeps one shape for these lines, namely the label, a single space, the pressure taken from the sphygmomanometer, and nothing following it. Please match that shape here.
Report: 50 mmHg
